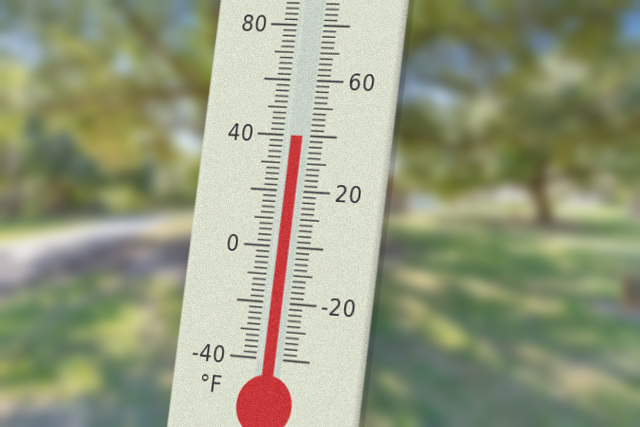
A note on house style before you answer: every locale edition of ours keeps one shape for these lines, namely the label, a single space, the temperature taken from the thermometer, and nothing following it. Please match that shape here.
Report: 40 °F
